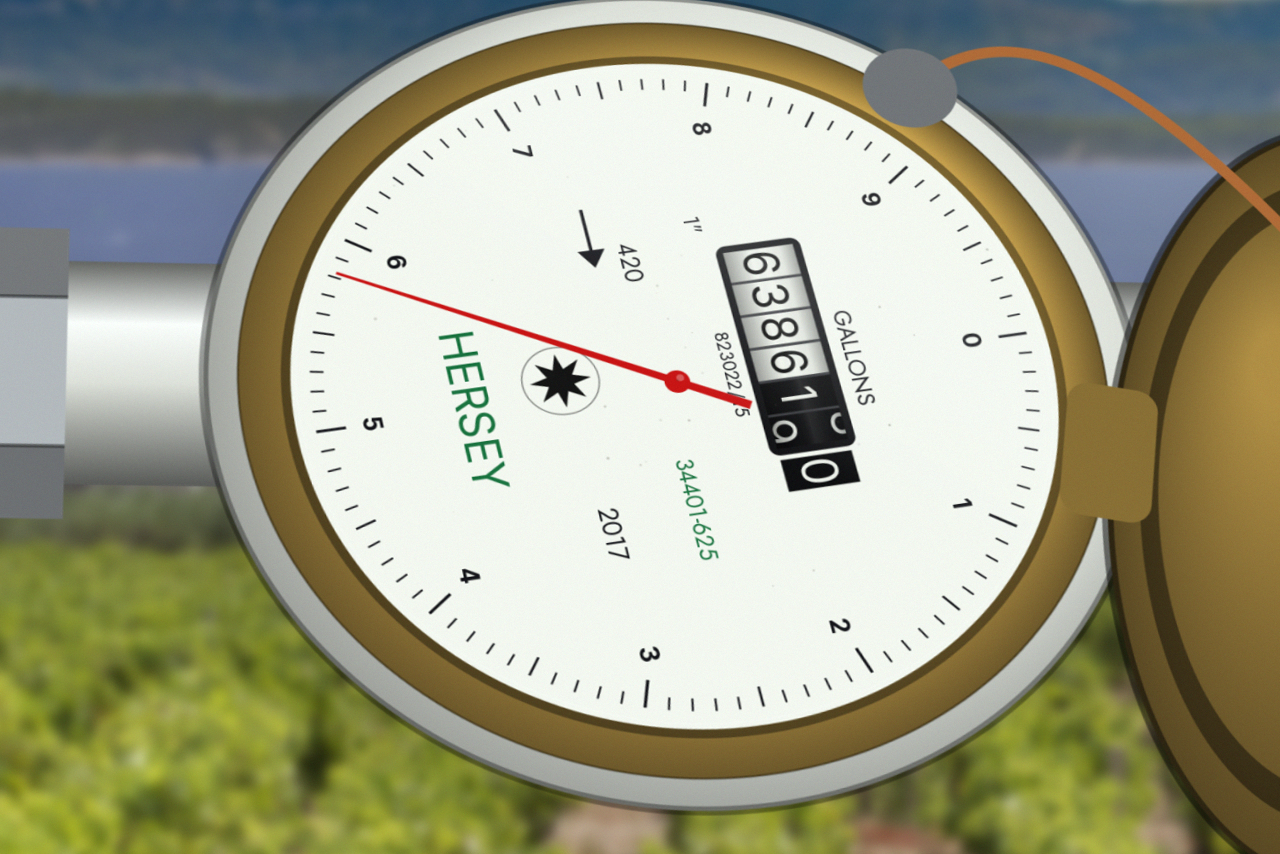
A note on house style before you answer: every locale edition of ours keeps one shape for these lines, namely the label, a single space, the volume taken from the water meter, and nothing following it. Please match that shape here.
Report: 6386185.8 gal
